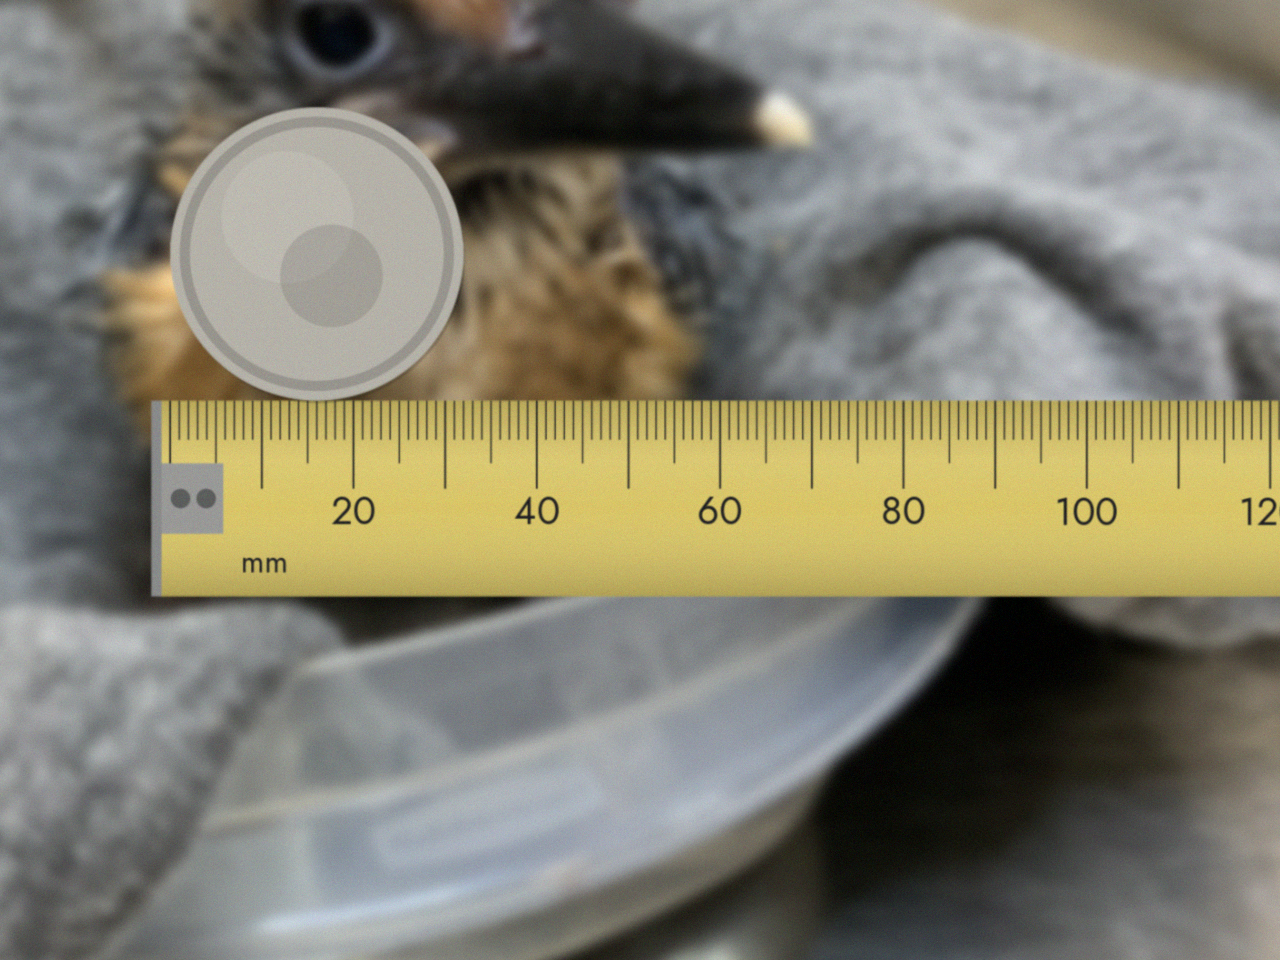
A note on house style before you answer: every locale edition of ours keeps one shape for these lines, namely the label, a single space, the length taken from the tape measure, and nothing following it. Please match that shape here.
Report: 32 mm
